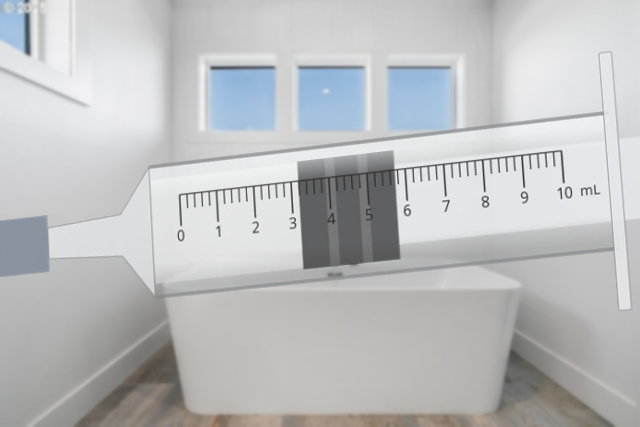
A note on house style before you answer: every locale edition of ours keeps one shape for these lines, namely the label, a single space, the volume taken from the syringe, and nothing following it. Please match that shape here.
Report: 3.2 mL
